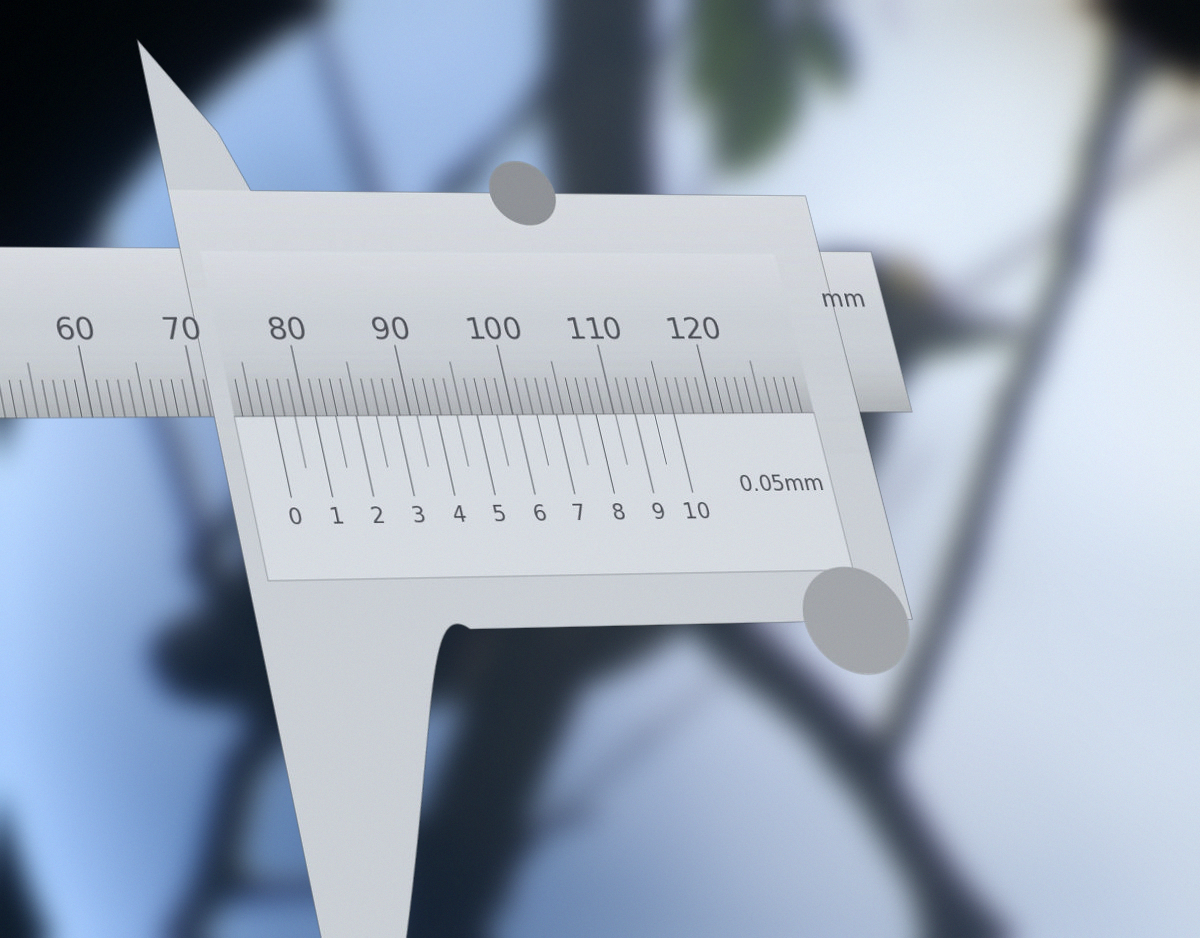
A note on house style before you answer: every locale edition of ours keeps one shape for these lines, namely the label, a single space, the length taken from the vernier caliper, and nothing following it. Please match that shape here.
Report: 77.0 mm
